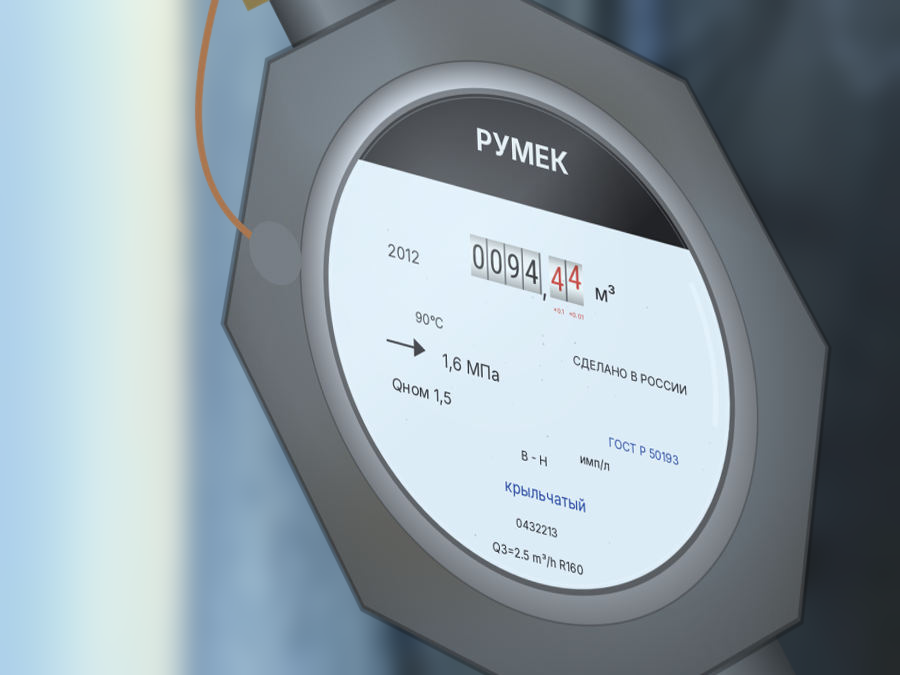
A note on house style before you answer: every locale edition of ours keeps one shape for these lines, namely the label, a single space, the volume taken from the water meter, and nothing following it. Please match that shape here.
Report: 94.44 m³
